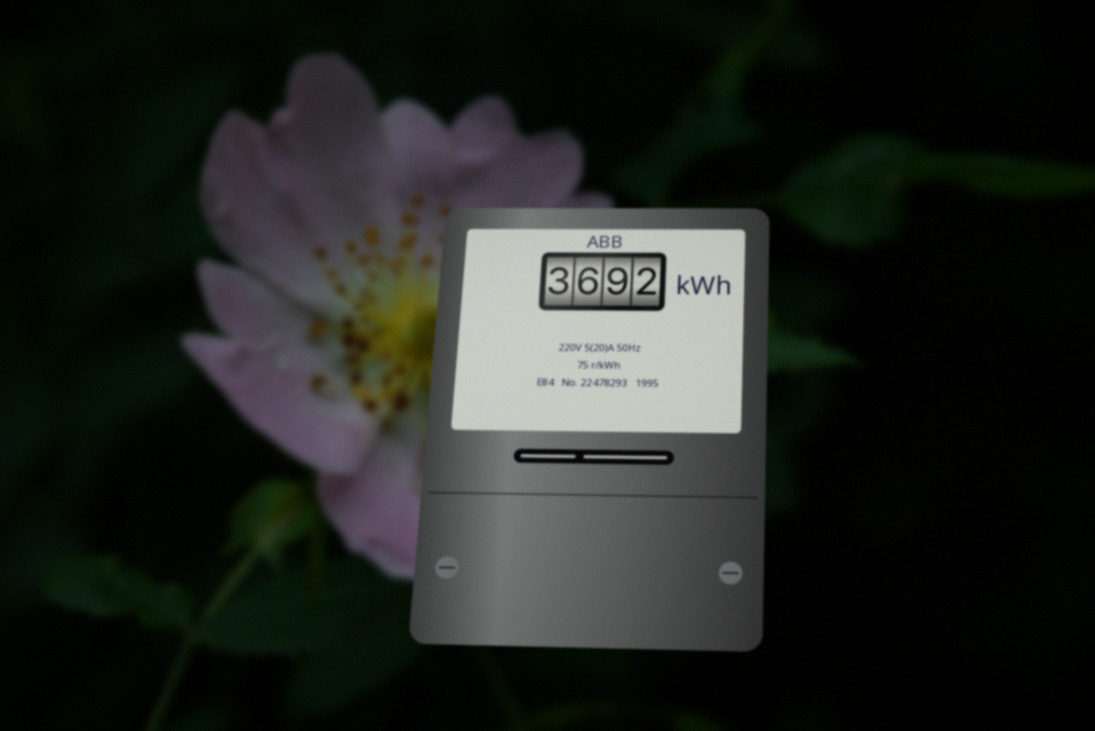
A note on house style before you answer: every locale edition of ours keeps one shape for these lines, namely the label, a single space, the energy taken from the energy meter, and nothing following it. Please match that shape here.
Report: 3692 kWh
